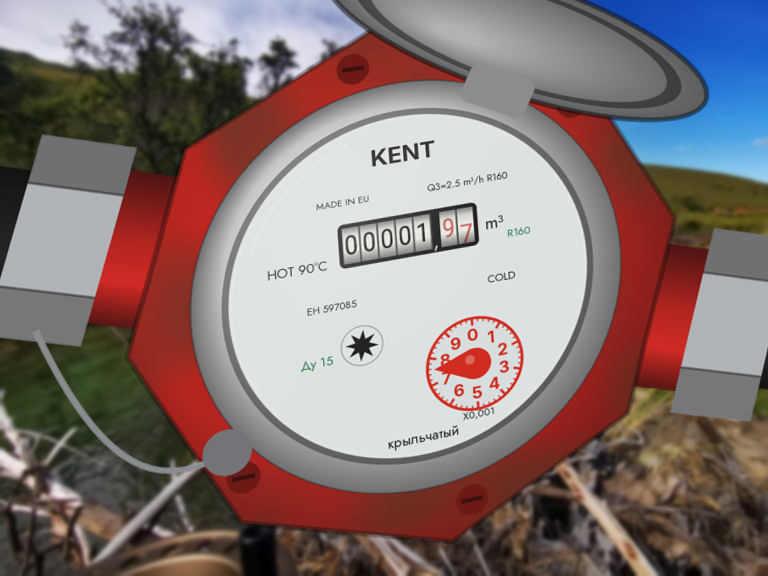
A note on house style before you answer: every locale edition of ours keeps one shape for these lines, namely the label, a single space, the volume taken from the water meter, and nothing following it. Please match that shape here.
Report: 1.967 m³
